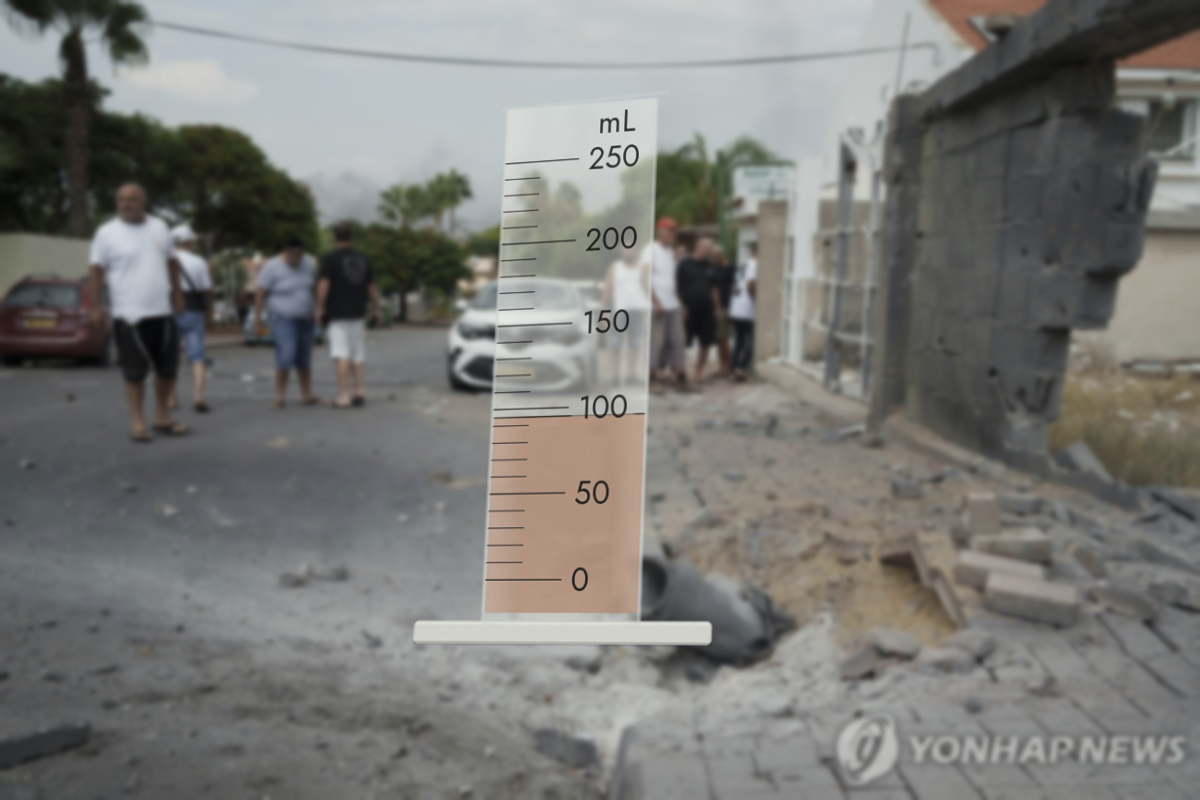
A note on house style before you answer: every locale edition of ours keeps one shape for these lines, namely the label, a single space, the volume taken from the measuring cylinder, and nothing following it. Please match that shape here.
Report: 95 mL
